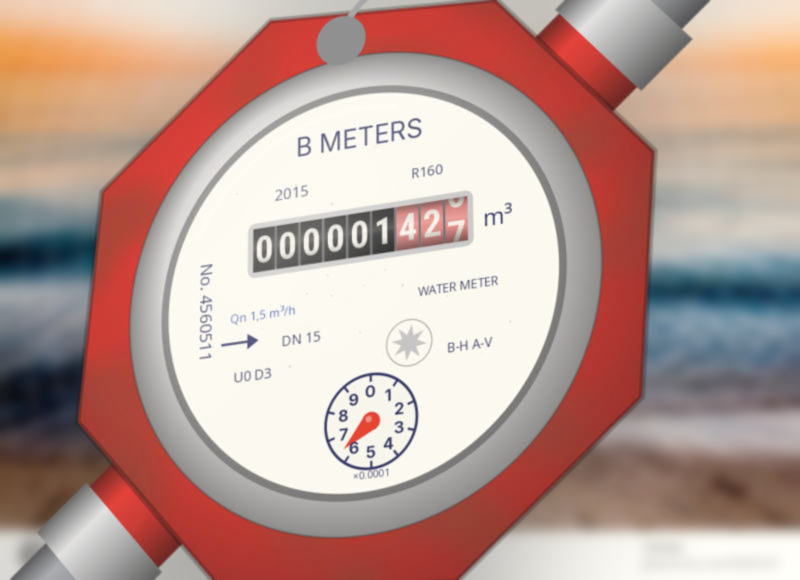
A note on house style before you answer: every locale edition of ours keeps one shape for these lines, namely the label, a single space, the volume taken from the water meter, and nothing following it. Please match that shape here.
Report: 1.4266 m³
